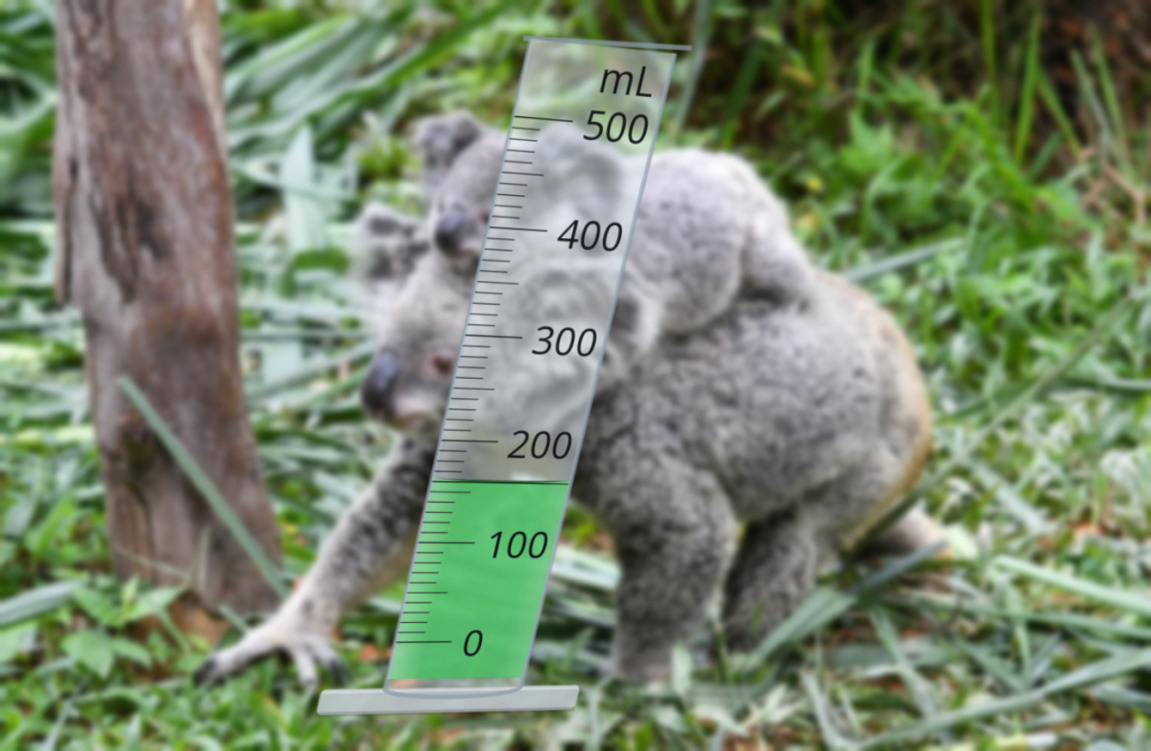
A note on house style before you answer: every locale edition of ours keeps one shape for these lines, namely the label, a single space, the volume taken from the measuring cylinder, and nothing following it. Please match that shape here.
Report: 160 mL
